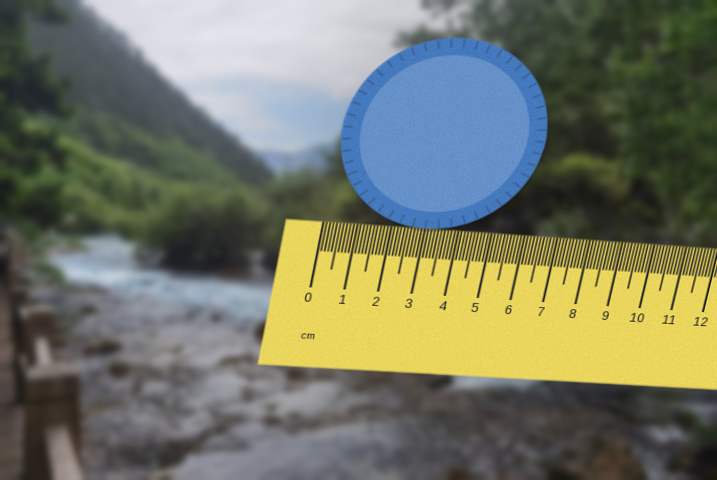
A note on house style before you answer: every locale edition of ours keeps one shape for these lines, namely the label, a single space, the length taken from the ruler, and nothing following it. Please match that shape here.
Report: 6 cm
